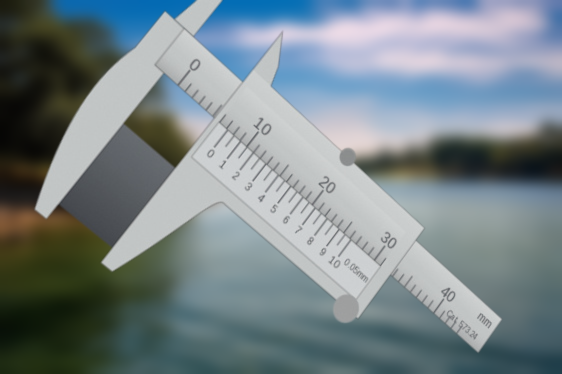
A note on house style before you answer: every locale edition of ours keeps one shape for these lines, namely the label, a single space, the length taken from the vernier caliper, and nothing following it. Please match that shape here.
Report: 7.2 mm
